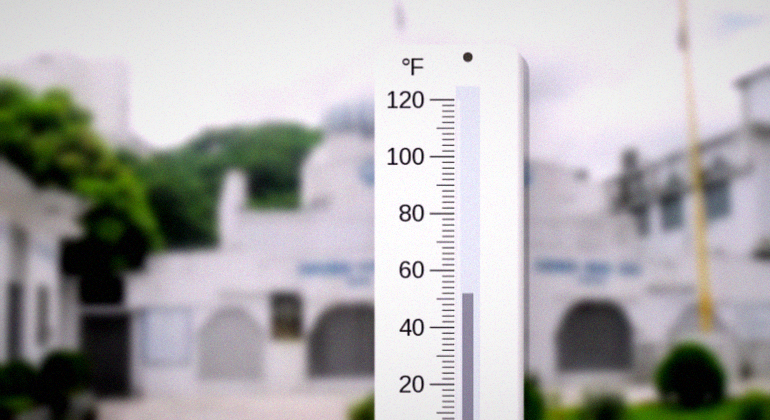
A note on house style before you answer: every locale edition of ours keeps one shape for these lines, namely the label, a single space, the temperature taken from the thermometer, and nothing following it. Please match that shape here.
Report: 52 °F
